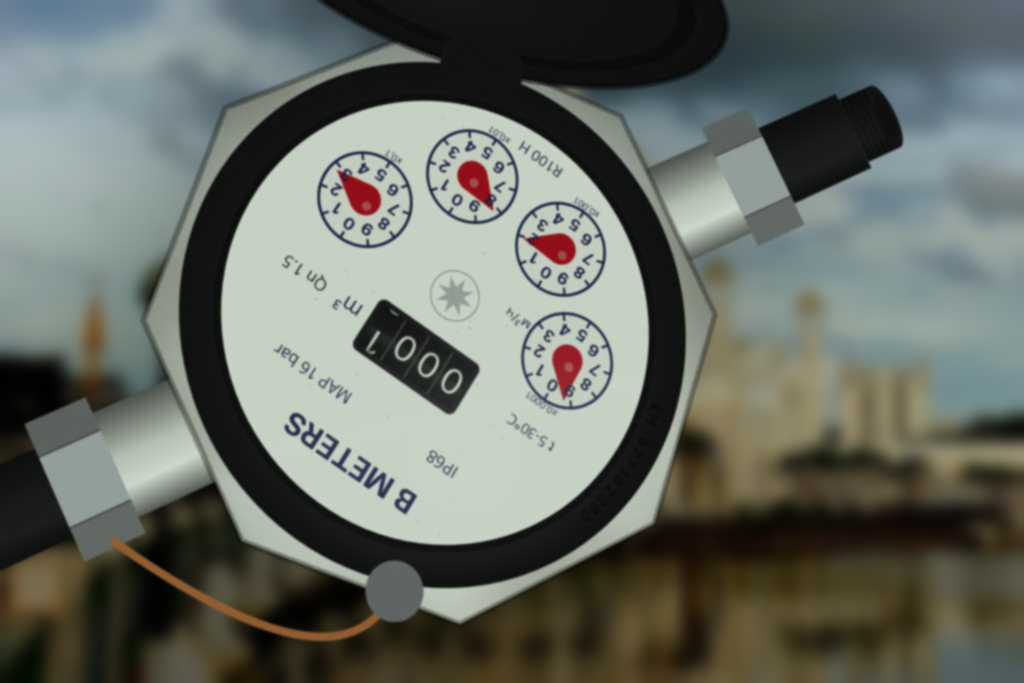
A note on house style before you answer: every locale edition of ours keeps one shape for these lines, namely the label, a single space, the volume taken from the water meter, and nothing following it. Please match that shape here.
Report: 1.2819 m³
